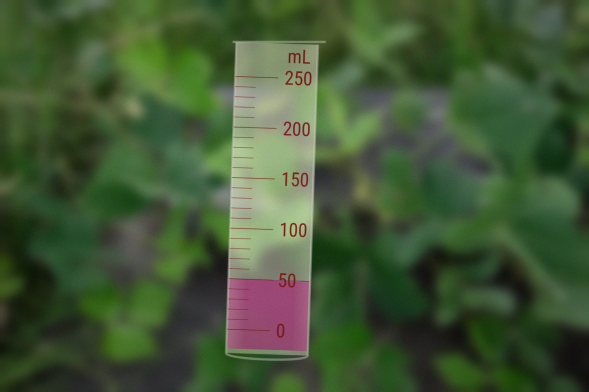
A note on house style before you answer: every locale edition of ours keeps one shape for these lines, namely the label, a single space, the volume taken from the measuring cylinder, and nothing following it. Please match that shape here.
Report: 50 mL
